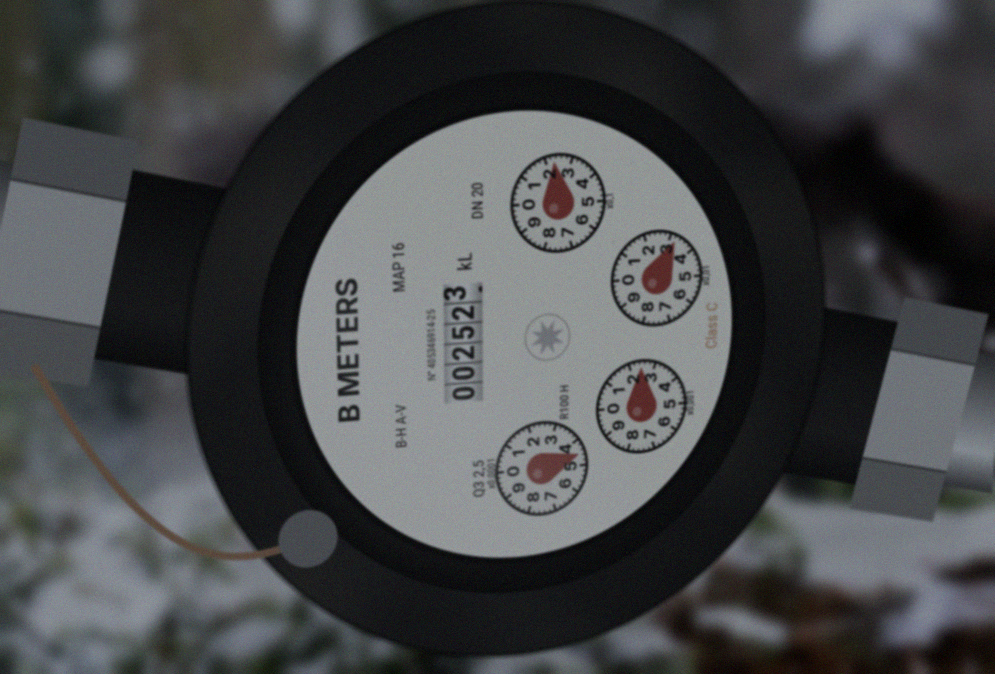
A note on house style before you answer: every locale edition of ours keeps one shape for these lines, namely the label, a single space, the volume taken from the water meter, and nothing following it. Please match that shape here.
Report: 2523.2324 kL
